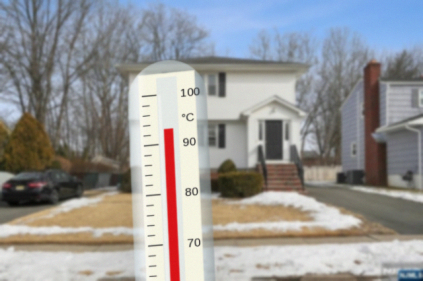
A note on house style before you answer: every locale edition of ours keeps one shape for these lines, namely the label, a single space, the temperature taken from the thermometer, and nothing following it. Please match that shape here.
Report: 93 °C
